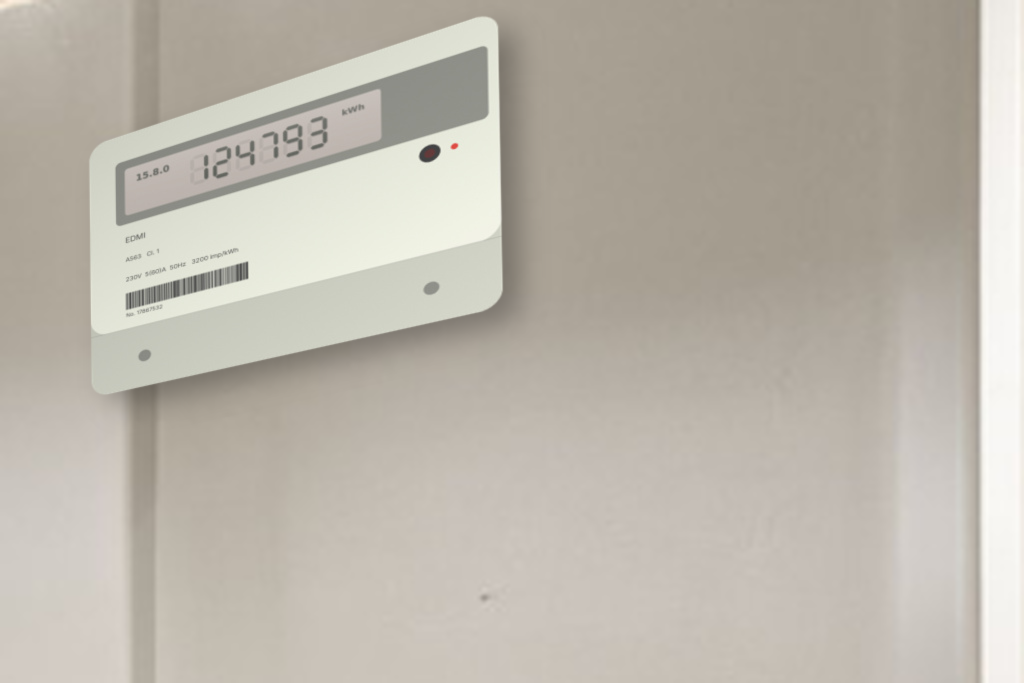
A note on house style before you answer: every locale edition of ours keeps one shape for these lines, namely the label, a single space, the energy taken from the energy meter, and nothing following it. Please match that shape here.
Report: 124793 kWh
